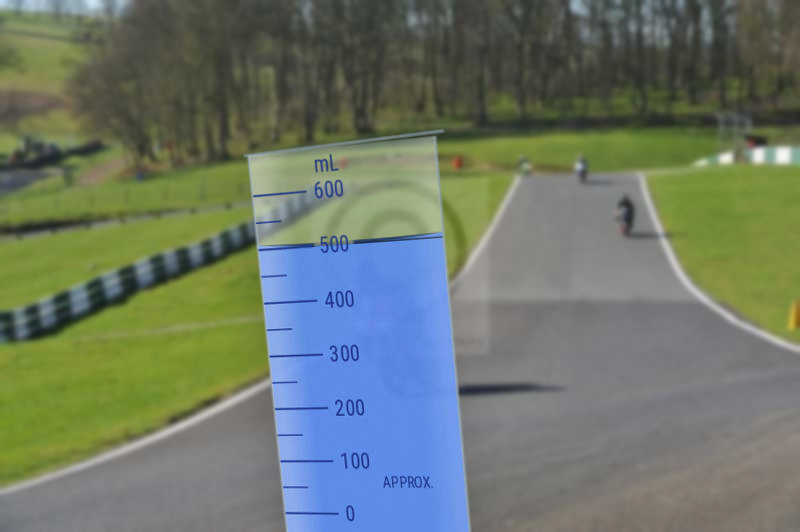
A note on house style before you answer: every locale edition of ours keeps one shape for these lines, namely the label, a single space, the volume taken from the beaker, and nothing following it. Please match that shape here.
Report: 500 mL
